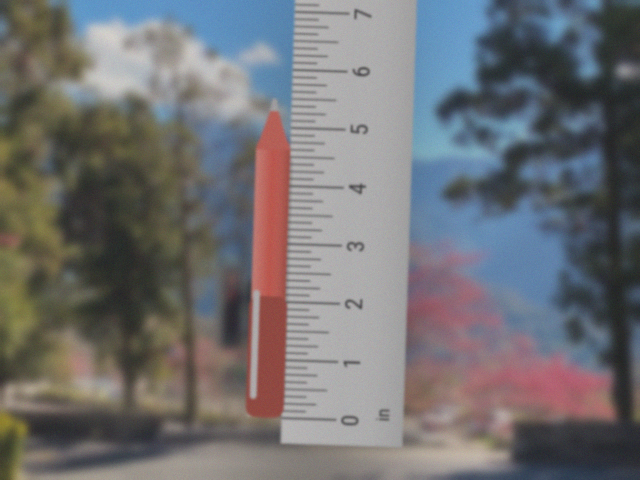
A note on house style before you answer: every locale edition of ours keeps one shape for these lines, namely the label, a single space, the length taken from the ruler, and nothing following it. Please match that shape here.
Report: 5.5 in
